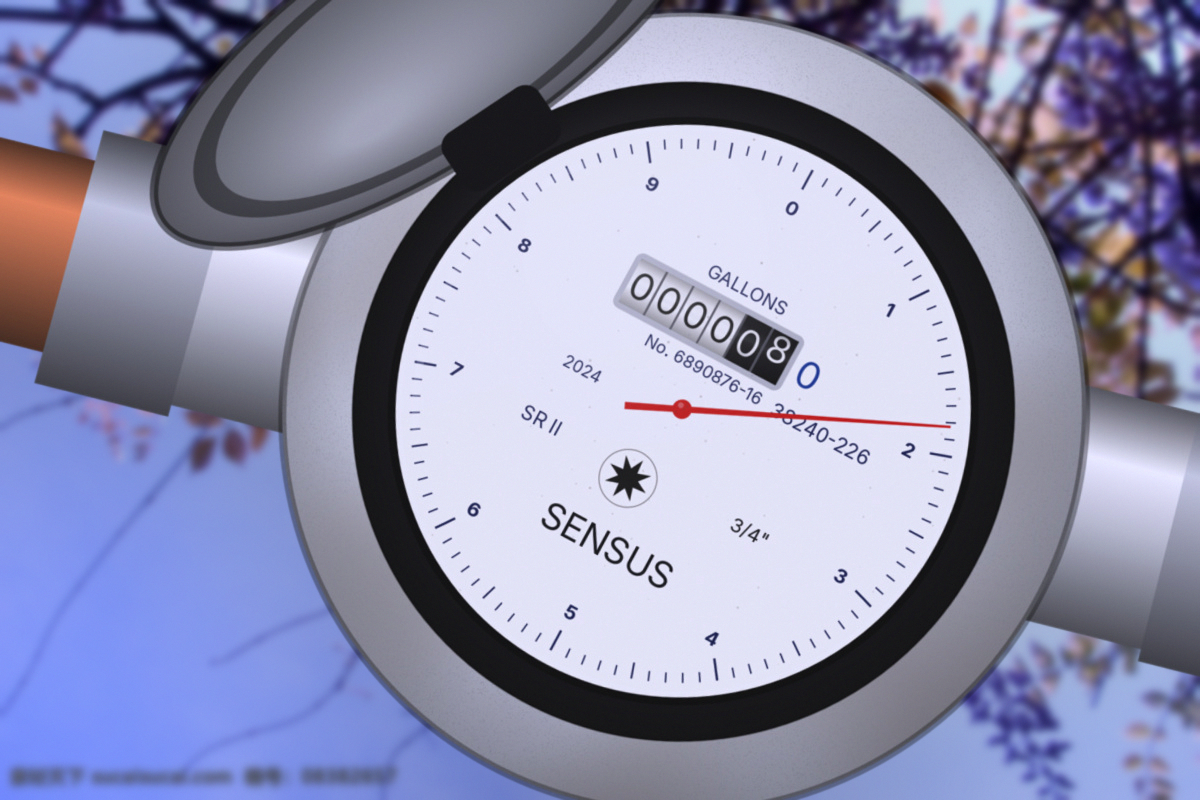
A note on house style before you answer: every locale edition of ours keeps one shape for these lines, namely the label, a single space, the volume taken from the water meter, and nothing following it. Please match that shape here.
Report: 81.8 gal
